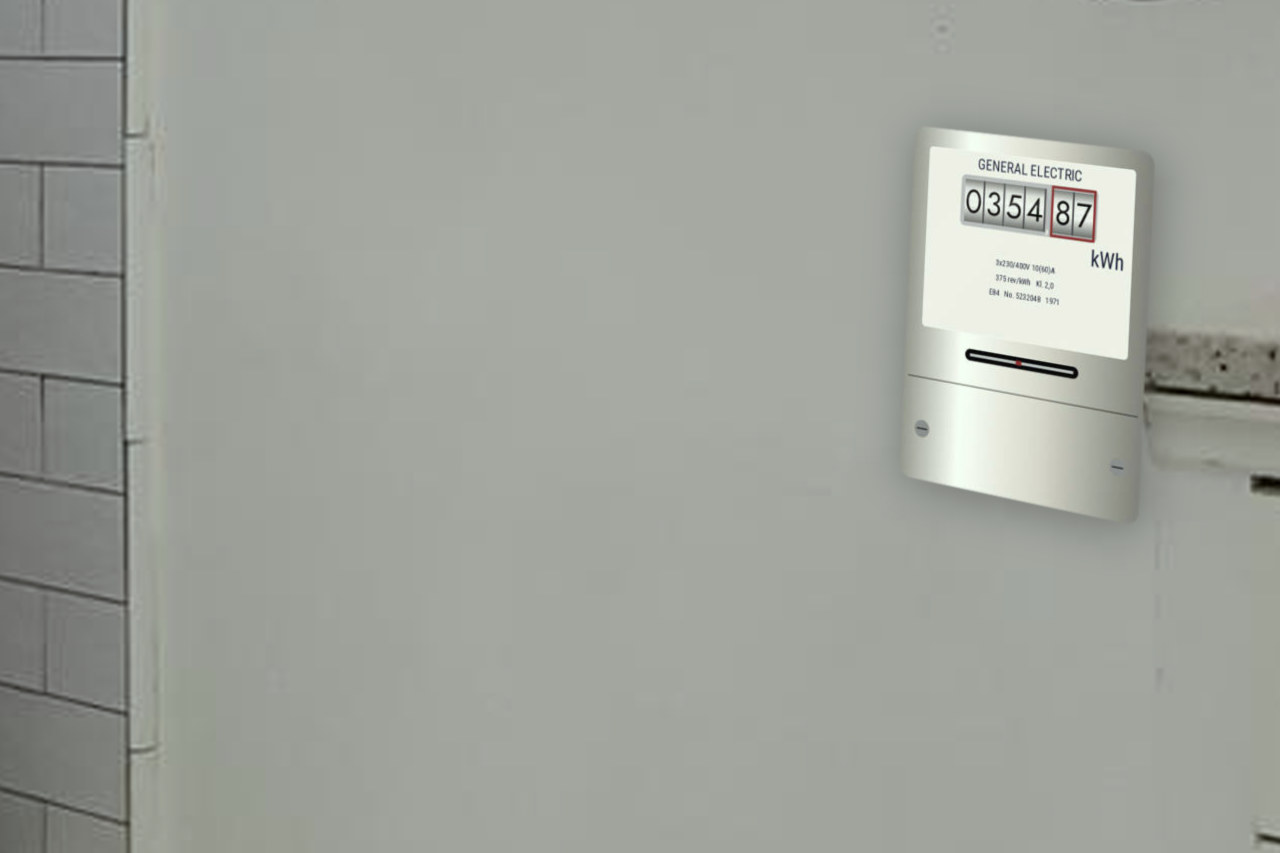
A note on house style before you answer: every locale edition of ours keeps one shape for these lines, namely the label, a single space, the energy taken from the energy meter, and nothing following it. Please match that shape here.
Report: 354.87 kWh
